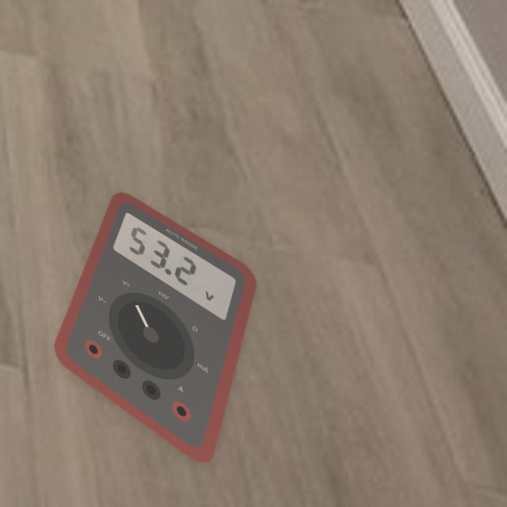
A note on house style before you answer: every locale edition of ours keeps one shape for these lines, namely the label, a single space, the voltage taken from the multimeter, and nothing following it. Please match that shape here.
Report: 53.2 V
